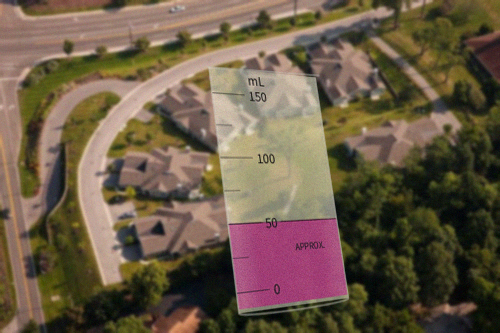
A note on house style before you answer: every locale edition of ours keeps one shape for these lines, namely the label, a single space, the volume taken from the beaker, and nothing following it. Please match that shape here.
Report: 50 mL
